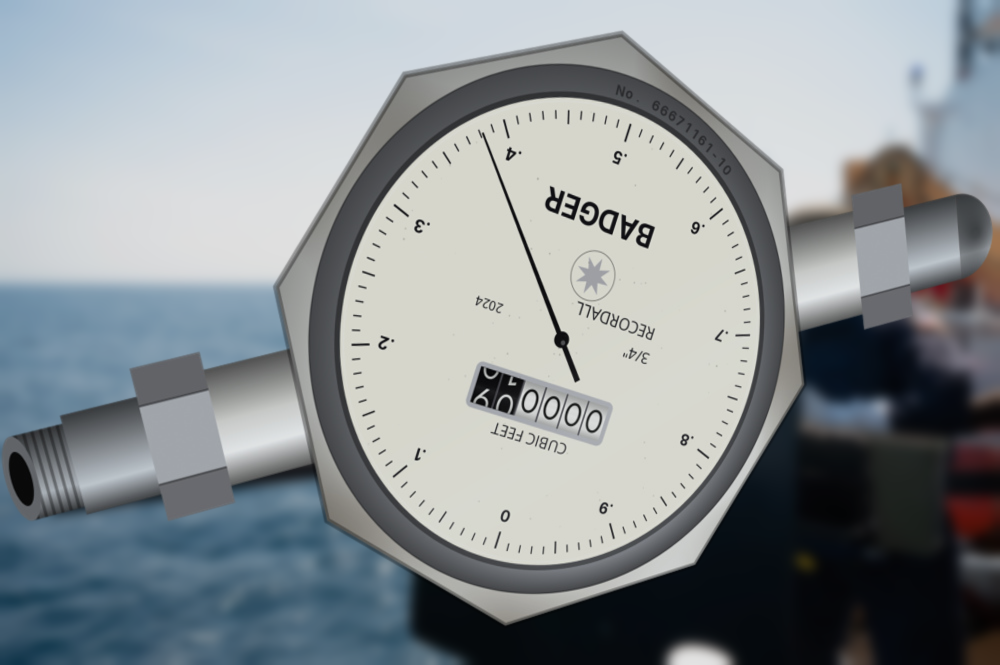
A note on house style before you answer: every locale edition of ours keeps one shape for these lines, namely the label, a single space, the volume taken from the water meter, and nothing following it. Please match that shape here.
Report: 9.38 ft³
